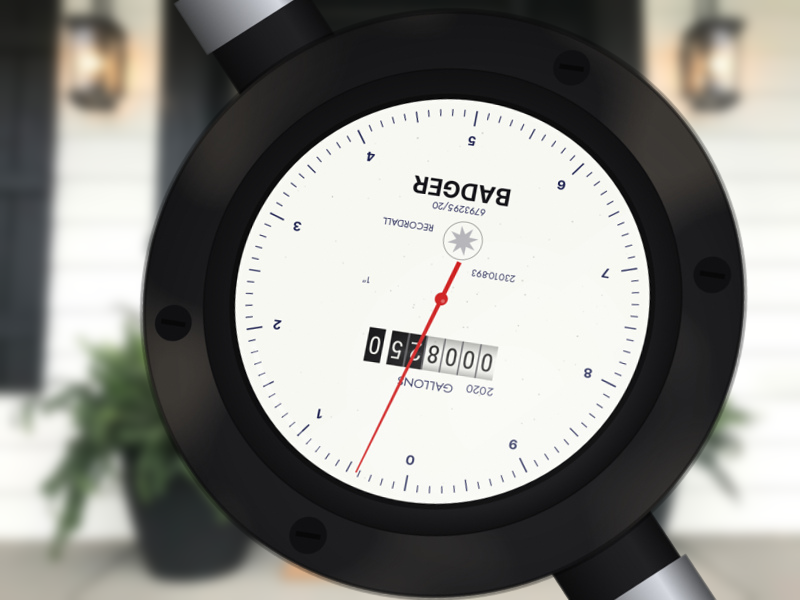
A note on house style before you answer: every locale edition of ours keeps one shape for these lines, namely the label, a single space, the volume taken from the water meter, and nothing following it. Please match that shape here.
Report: 8250.4 gal
